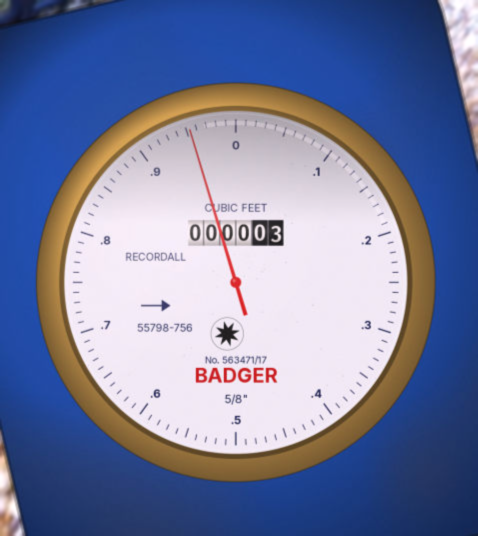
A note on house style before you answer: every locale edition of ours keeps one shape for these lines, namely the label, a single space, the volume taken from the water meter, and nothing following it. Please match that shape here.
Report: 2.95 ft³
